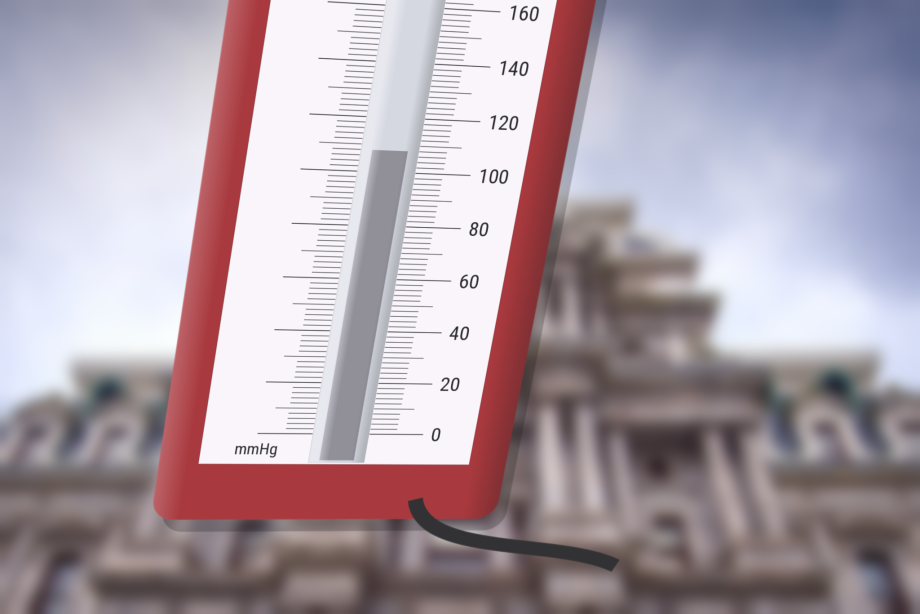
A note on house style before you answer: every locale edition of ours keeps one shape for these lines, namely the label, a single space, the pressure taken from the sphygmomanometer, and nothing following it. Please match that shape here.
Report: 108 mmHg
